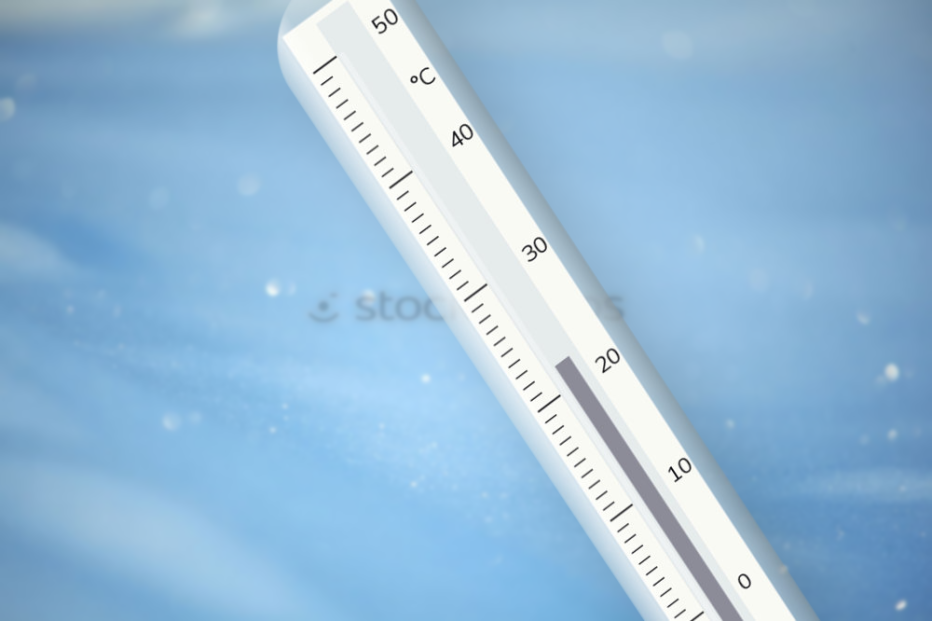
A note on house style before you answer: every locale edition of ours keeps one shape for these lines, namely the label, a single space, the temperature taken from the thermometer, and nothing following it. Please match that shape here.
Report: 22 °C
